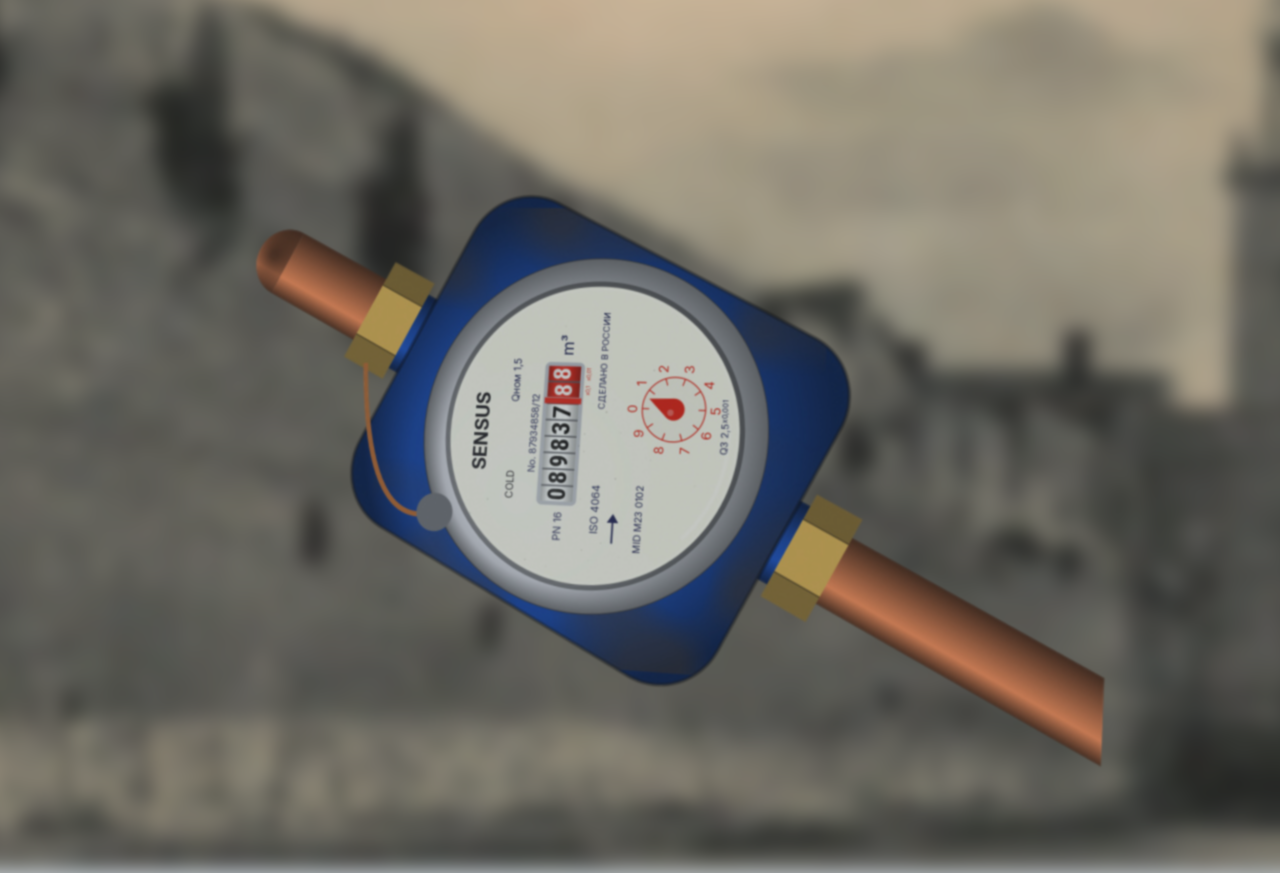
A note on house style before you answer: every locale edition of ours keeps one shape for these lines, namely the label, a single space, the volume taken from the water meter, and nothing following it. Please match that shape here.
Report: 89837.880 m³
